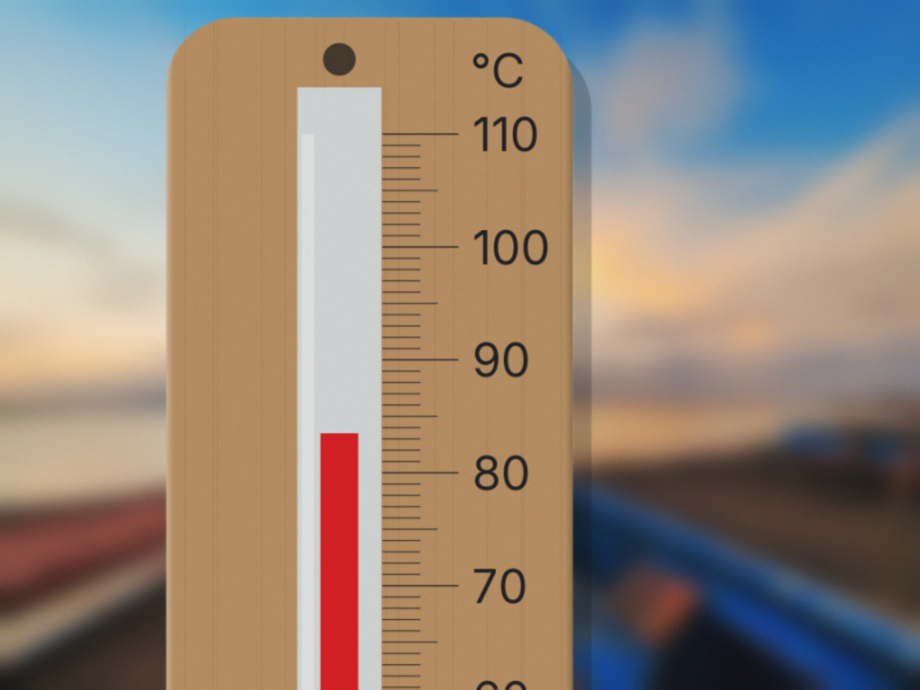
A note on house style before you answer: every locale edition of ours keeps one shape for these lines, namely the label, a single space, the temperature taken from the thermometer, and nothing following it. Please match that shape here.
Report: 83.5 °C
